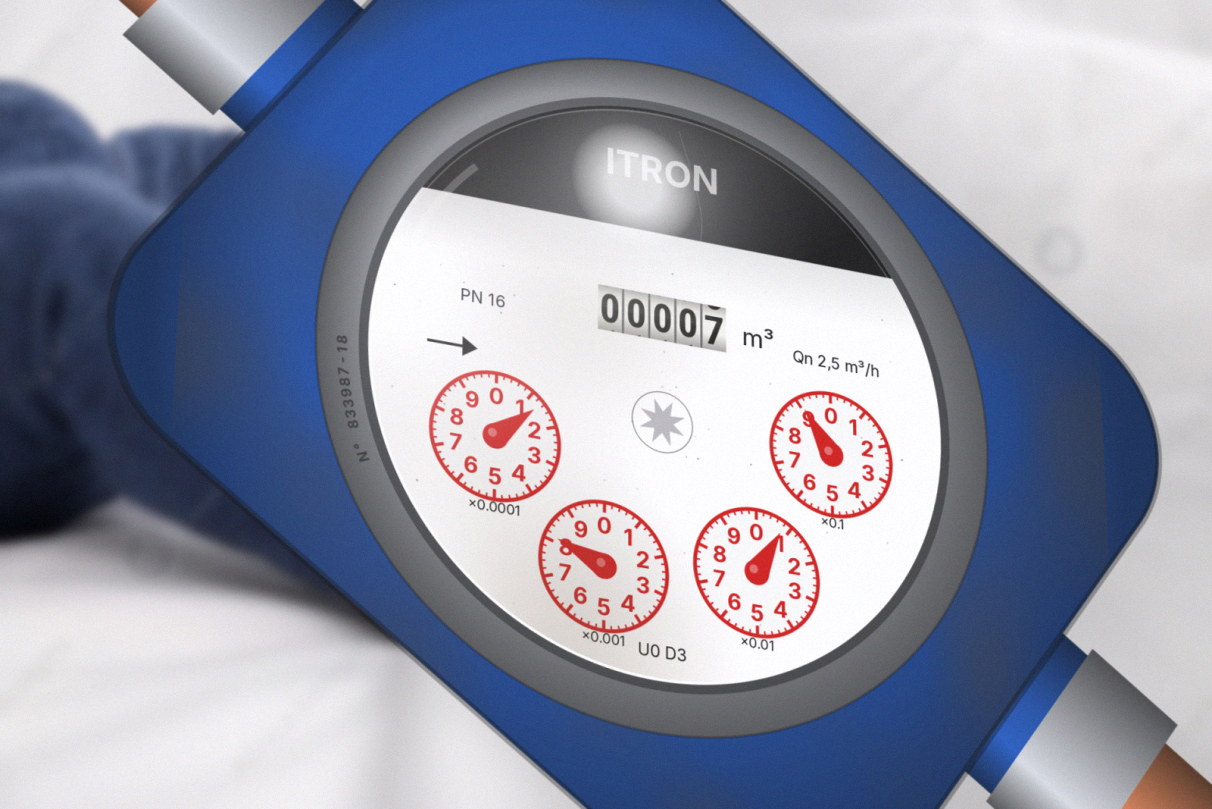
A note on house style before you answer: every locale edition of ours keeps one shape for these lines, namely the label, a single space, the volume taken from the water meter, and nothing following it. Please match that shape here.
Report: 6.9081 m³
